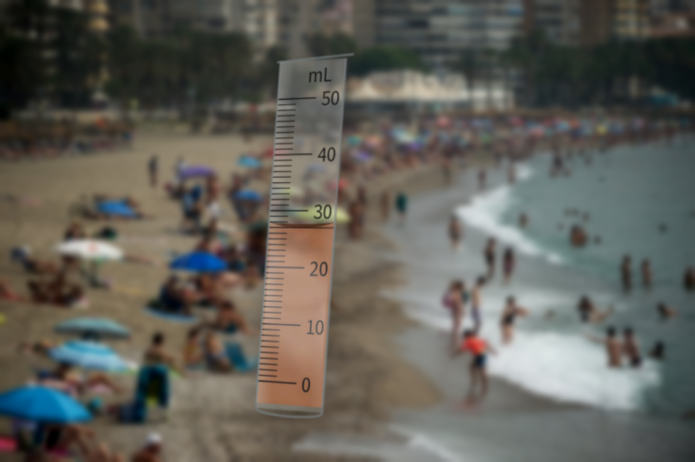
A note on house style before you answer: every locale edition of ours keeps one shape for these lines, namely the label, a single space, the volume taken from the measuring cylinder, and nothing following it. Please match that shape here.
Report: 27 mL
